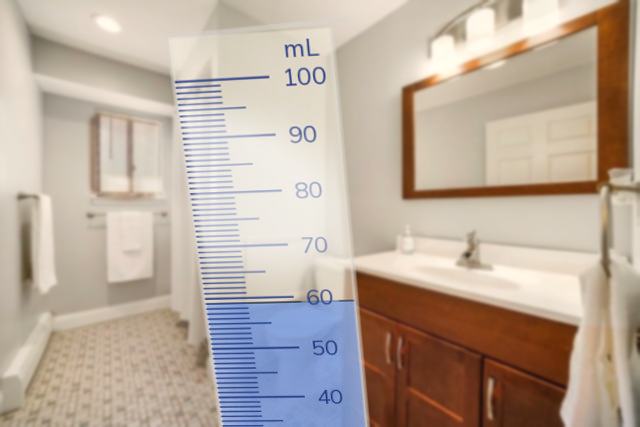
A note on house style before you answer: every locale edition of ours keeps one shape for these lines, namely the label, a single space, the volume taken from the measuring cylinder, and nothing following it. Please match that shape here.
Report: 59 mL
